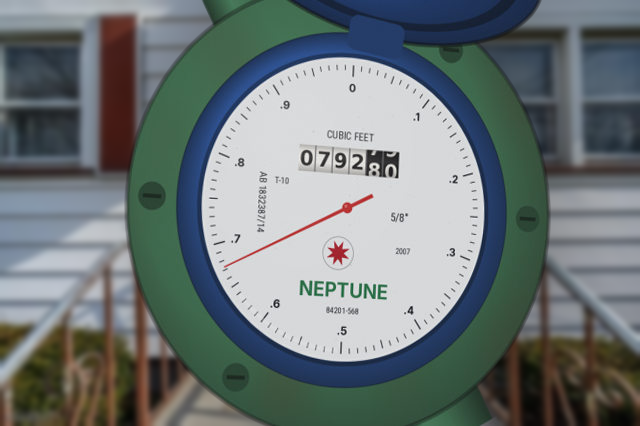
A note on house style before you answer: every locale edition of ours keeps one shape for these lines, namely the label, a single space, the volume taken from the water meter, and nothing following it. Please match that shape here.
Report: 79279.67 ft³
